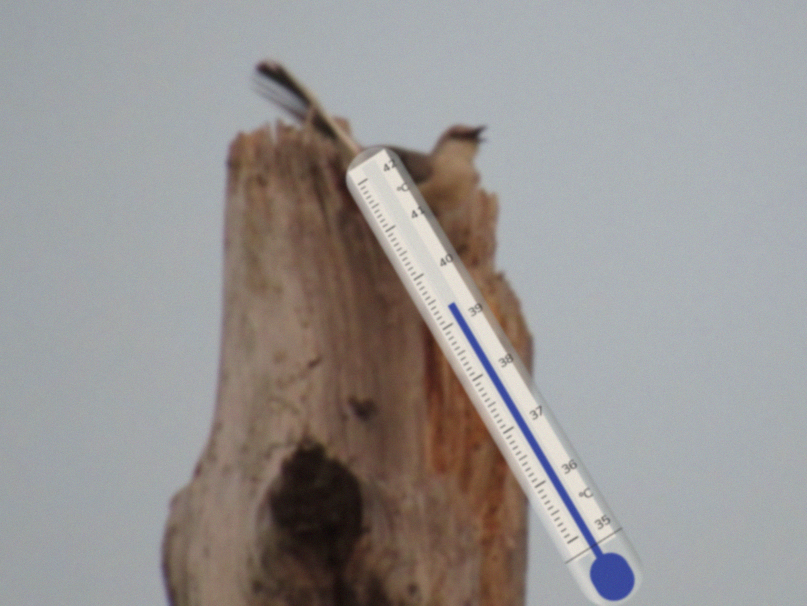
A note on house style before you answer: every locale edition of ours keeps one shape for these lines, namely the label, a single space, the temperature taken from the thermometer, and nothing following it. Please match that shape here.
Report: 39.3 °C
